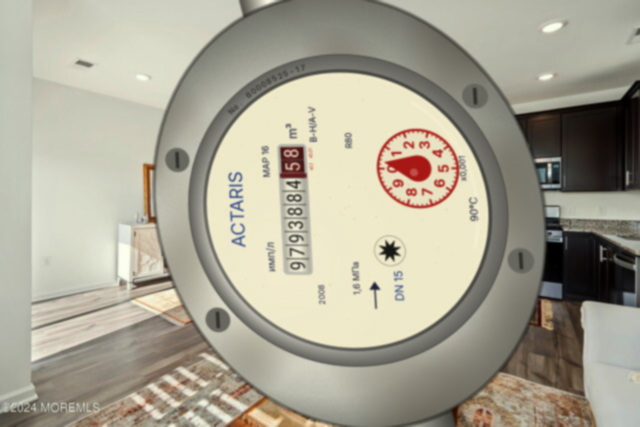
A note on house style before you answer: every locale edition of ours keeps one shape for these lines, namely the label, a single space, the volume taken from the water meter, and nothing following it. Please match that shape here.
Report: 9793884.580 m³
